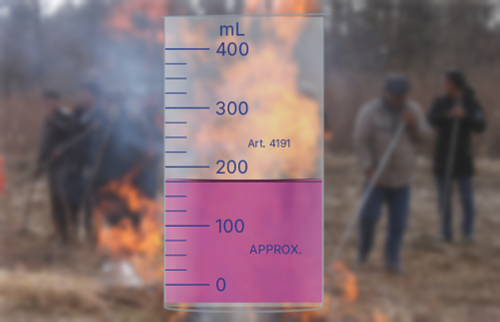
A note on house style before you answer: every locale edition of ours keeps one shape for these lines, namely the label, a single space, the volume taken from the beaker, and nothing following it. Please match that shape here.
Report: 175 mL
